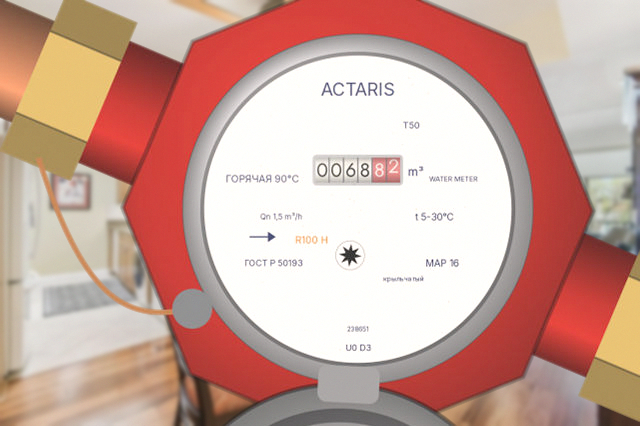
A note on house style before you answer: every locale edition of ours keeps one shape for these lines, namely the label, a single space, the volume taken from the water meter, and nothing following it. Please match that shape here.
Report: 68.82 m³
